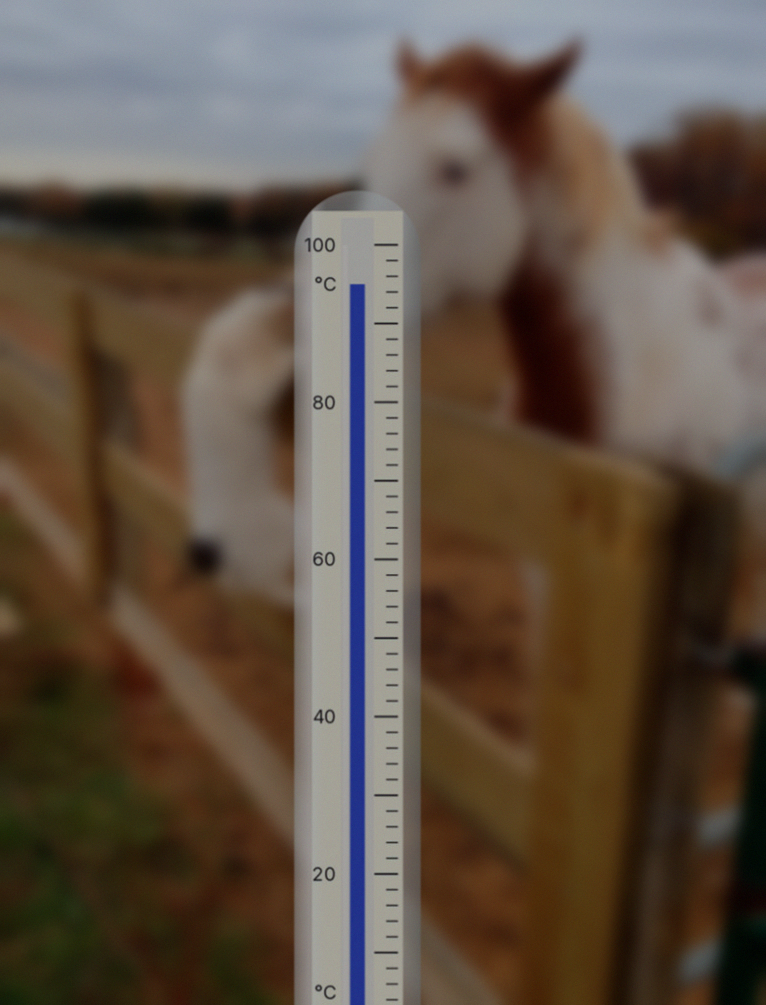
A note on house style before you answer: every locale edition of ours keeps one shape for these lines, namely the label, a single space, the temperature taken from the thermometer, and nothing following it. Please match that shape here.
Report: 95 °C
